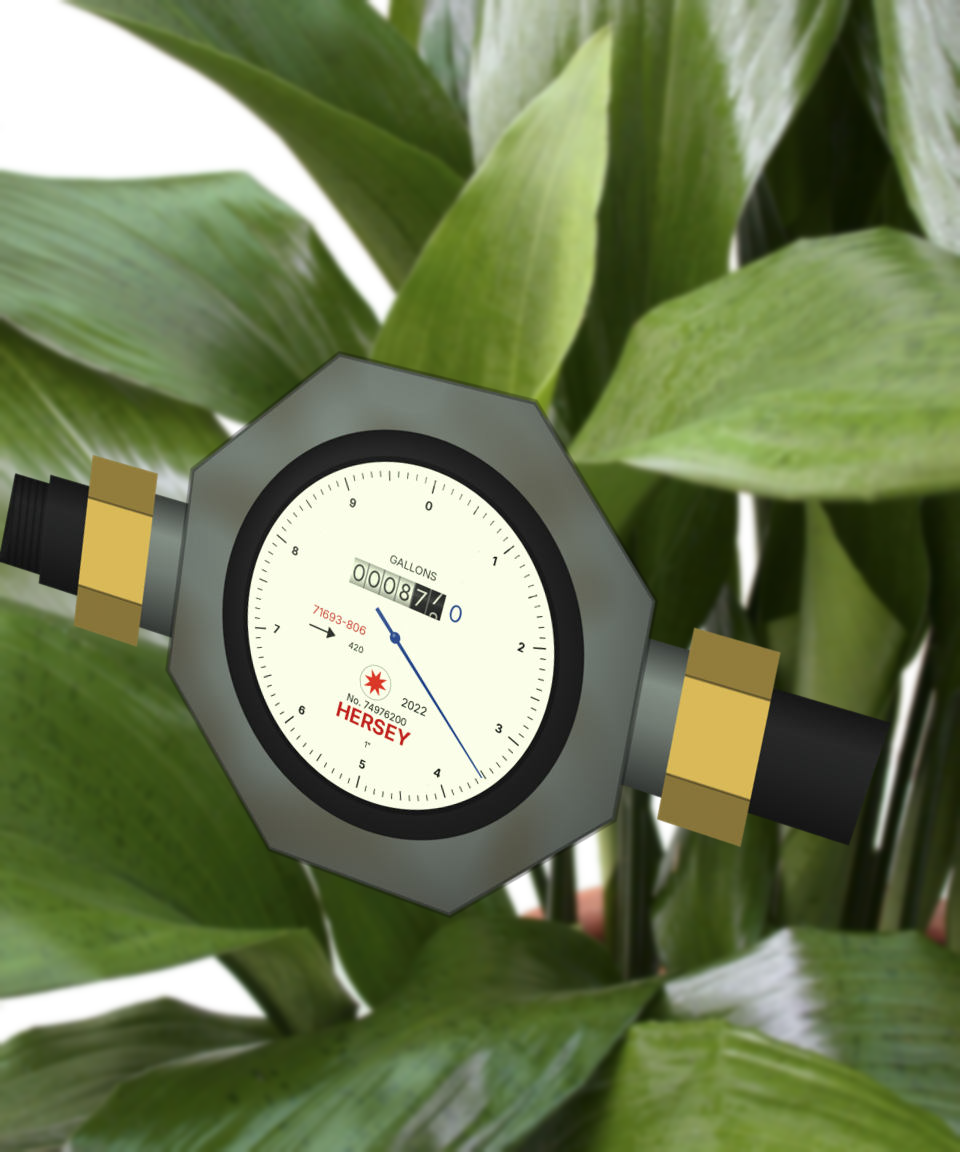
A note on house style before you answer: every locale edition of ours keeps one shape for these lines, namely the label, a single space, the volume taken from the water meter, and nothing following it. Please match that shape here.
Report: 8773.5 gal
